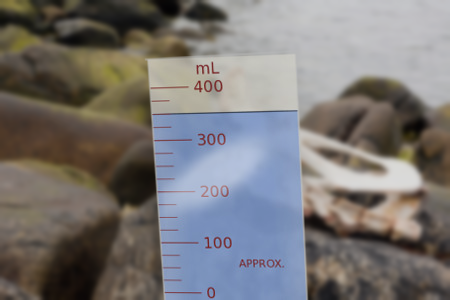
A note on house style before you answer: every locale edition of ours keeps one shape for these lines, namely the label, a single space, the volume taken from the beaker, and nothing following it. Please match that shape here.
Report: 350 mL
